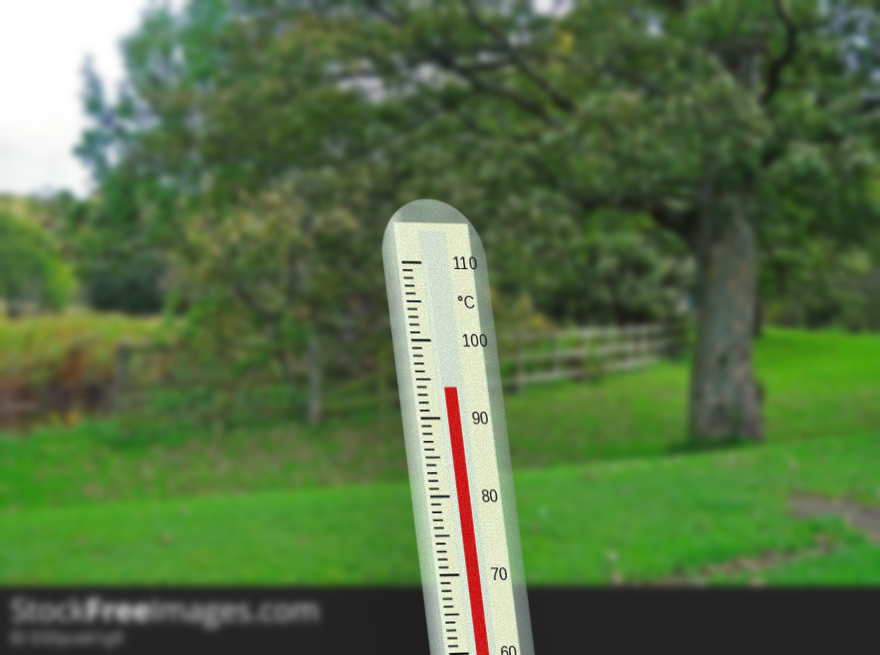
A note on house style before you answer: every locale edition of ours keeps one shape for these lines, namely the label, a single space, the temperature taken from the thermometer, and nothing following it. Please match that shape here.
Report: 94 °C
